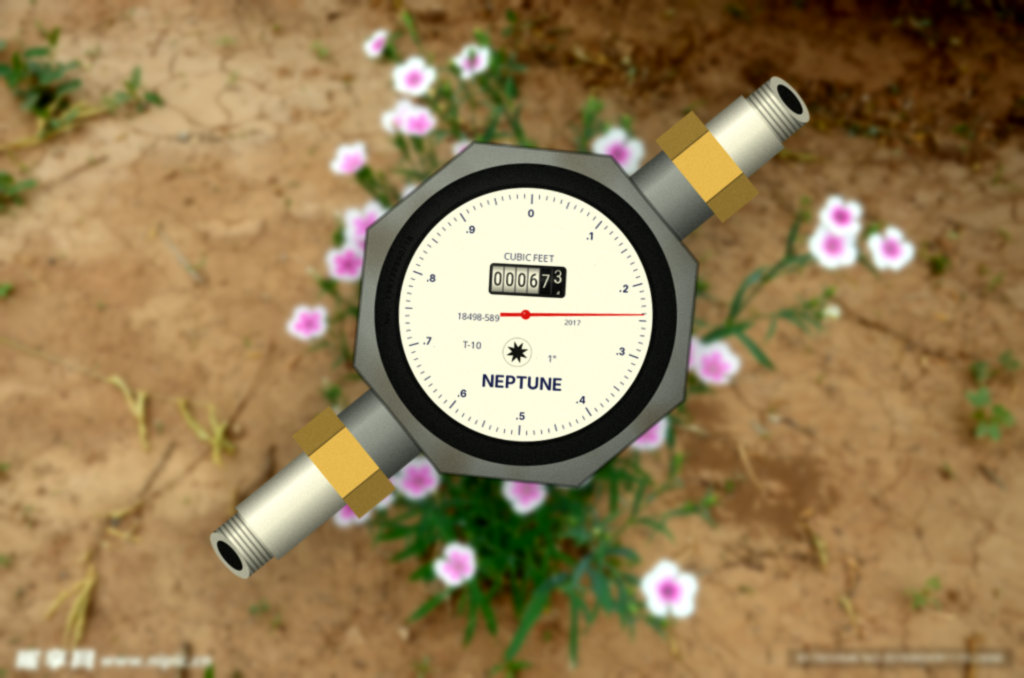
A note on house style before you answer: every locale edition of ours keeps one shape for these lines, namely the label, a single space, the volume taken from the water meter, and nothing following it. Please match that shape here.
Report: 673.24 ft³
